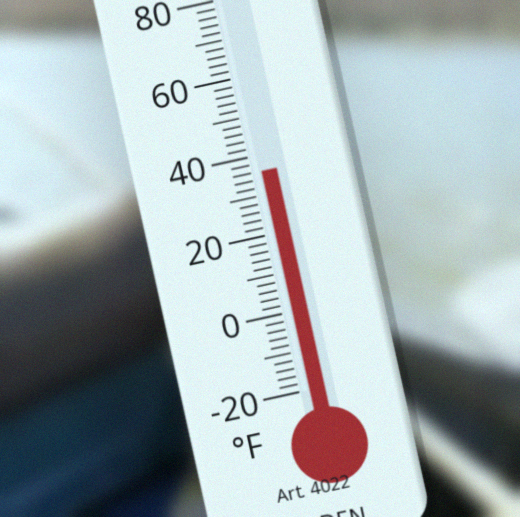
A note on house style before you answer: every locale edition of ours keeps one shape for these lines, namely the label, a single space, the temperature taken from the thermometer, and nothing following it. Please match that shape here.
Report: 36 °F
